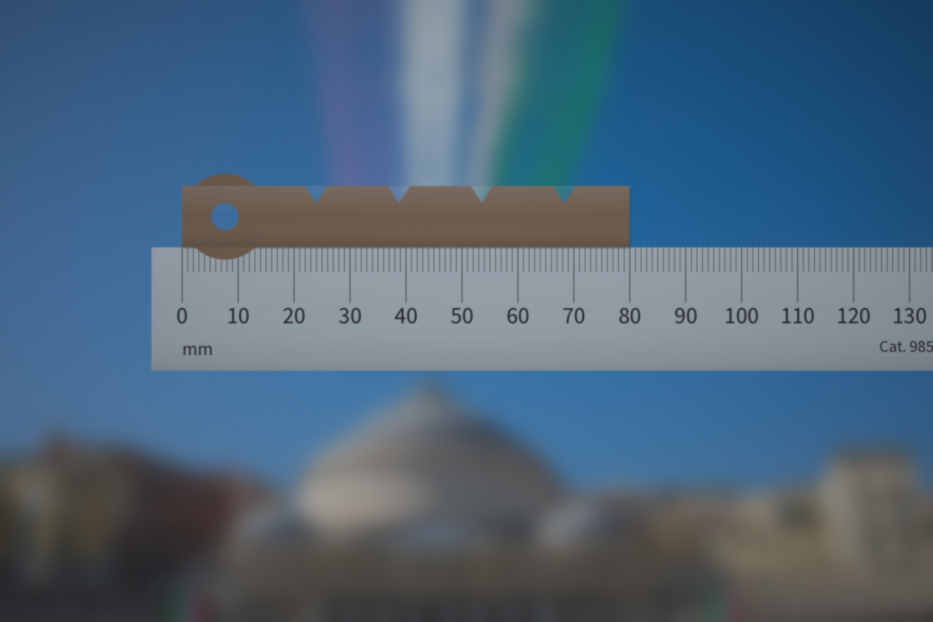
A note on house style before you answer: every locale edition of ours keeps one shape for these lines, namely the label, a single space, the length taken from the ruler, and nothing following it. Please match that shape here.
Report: 80 mm
